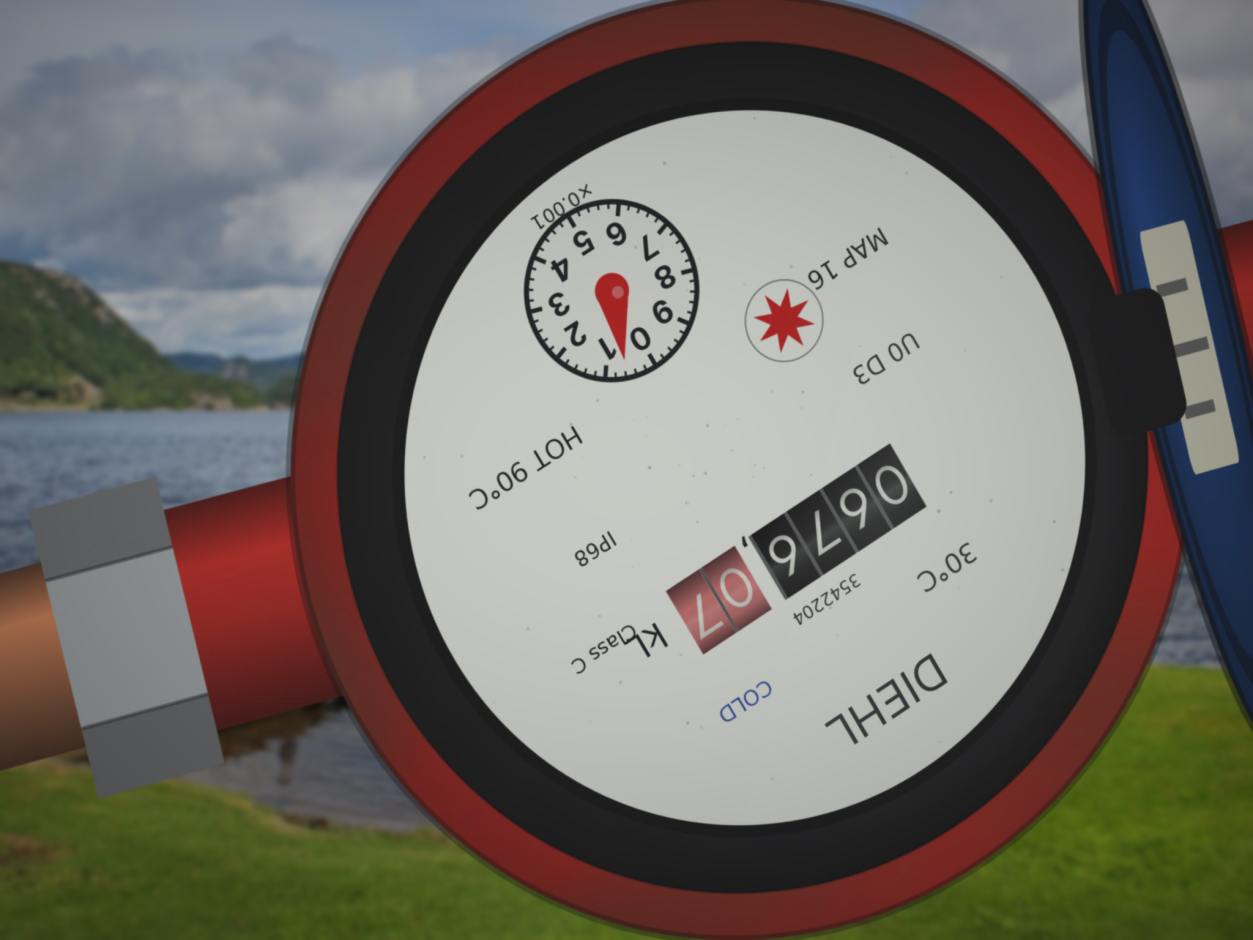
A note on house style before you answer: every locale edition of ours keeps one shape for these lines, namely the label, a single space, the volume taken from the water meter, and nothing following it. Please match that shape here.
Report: 676.070 kL
